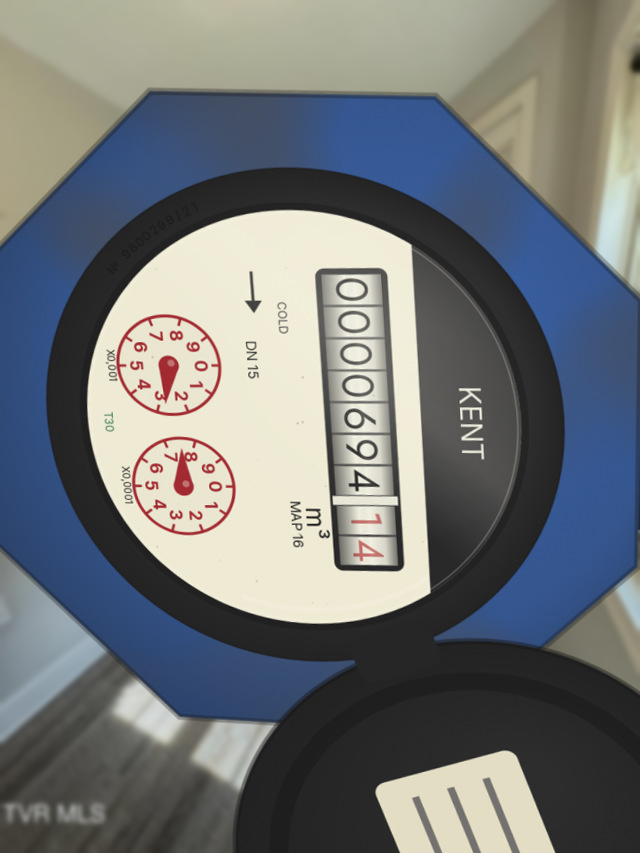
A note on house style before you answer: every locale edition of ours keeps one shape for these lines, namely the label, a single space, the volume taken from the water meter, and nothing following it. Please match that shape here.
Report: 694.1427 m³
